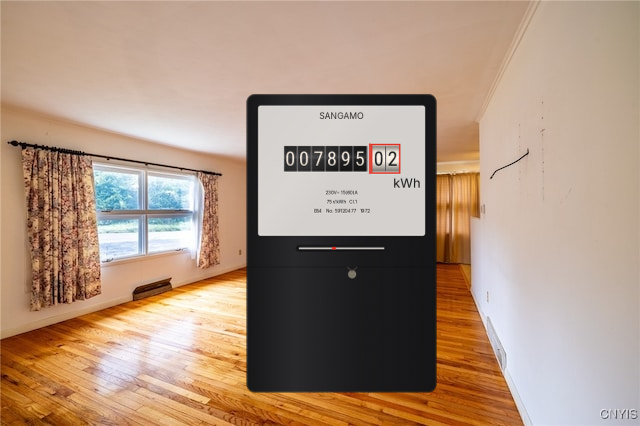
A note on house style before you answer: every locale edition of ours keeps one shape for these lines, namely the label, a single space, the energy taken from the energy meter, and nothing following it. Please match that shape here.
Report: 7895.02 kWh
